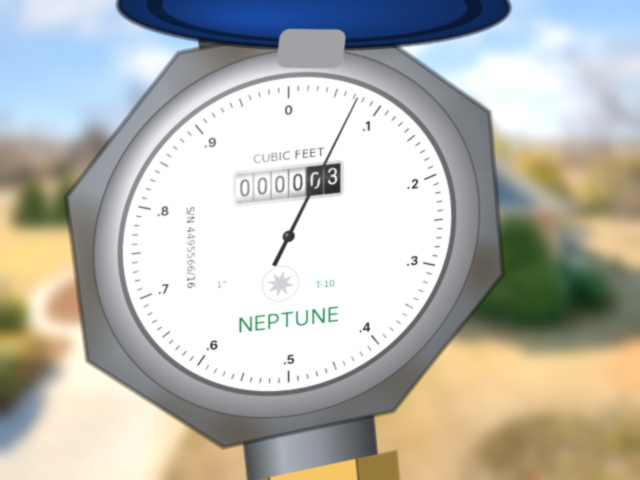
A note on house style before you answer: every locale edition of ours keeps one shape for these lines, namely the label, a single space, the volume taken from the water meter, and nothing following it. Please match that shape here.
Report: 3.07 ft³
